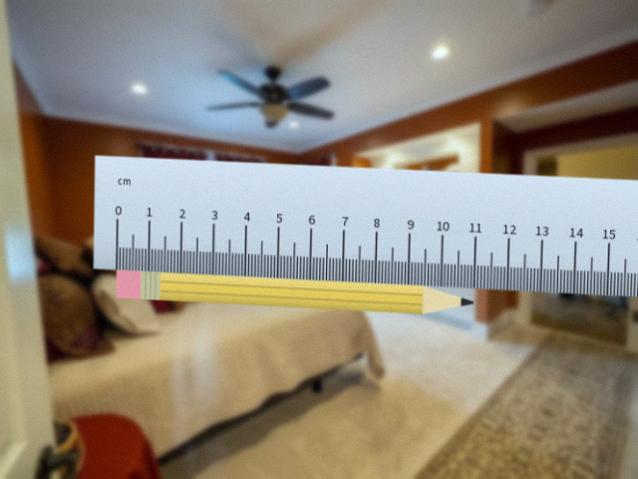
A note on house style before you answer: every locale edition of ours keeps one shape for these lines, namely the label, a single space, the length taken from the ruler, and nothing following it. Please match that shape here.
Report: 11 cm
